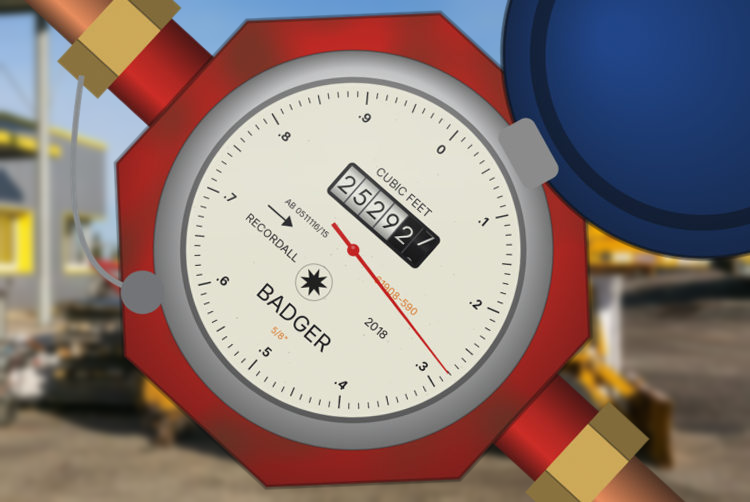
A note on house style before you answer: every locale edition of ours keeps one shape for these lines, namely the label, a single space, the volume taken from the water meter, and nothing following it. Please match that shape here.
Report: 252927.28 ft³
